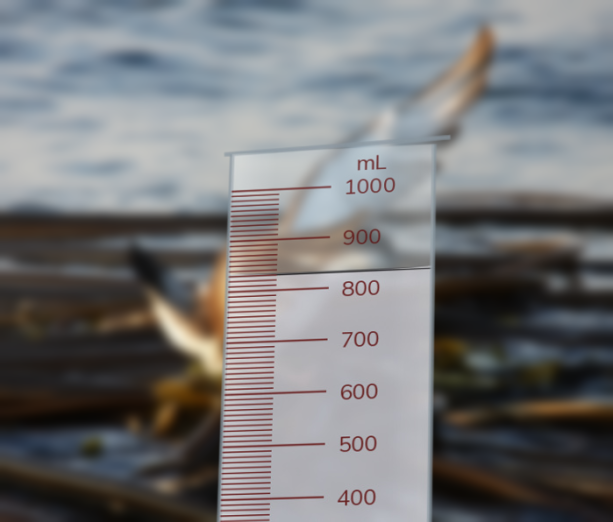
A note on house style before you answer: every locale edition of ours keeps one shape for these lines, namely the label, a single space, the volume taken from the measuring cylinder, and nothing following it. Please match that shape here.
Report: 830 mL
